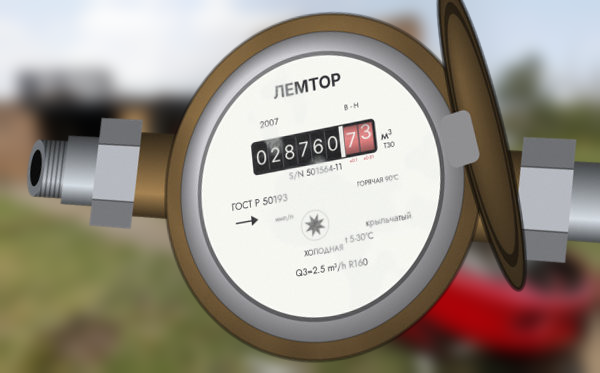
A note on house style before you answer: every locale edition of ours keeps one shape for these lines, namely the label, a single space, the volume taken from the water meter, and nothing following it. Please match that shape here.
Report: 28760.73 m³
